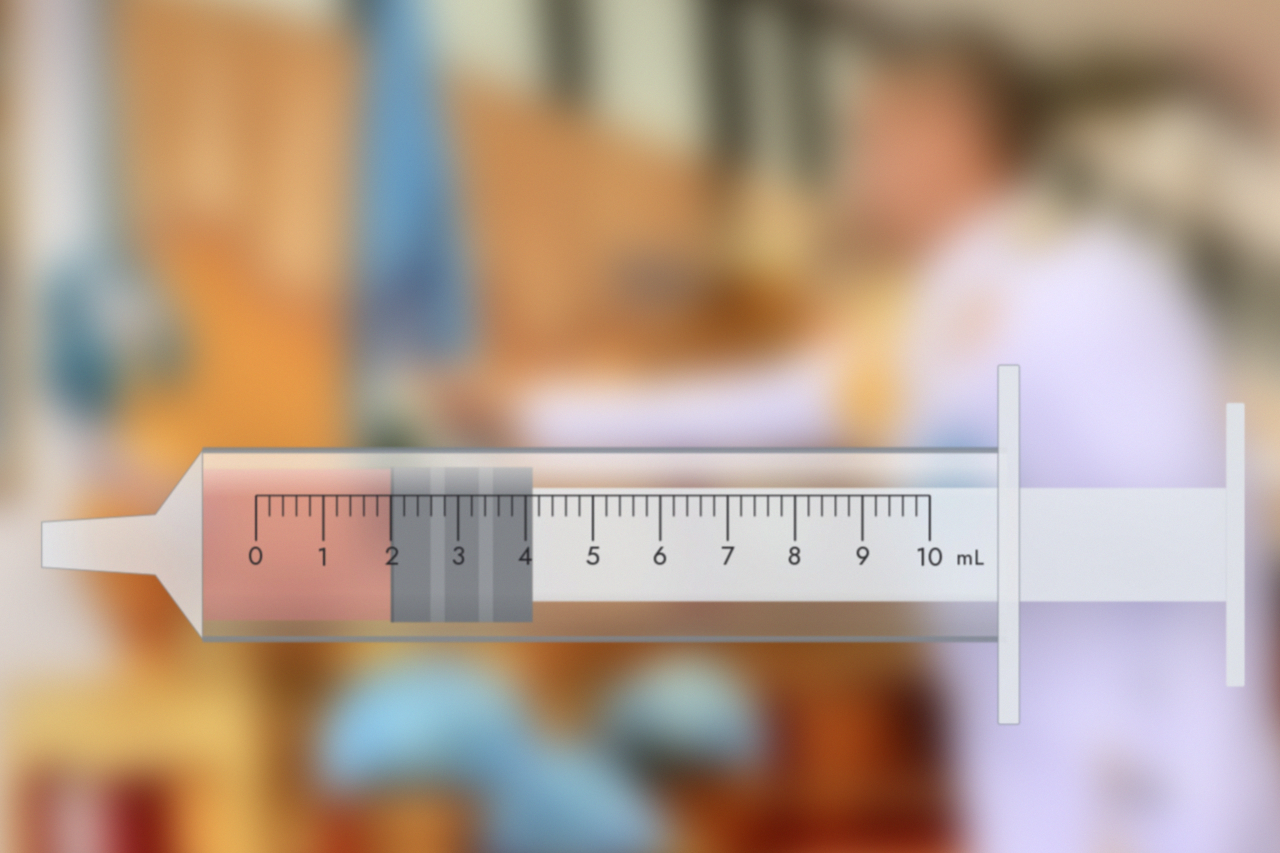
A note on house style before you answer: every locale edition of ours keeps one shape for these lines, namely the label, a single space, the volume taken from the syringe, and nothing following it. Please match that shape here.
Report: 2 mL
